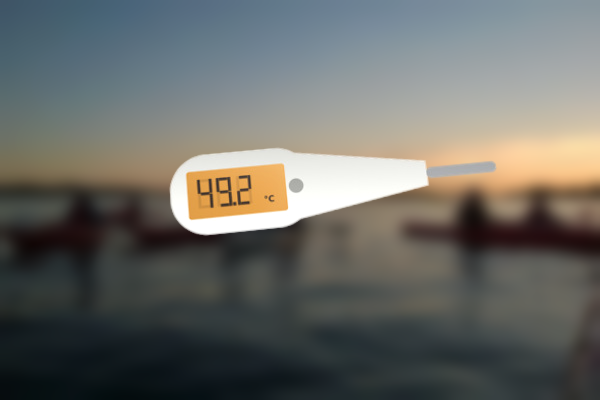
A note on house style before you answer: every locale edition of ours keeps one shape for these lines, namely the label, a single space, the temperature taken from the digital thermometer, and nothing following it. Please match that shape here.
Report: 49.2 °C
